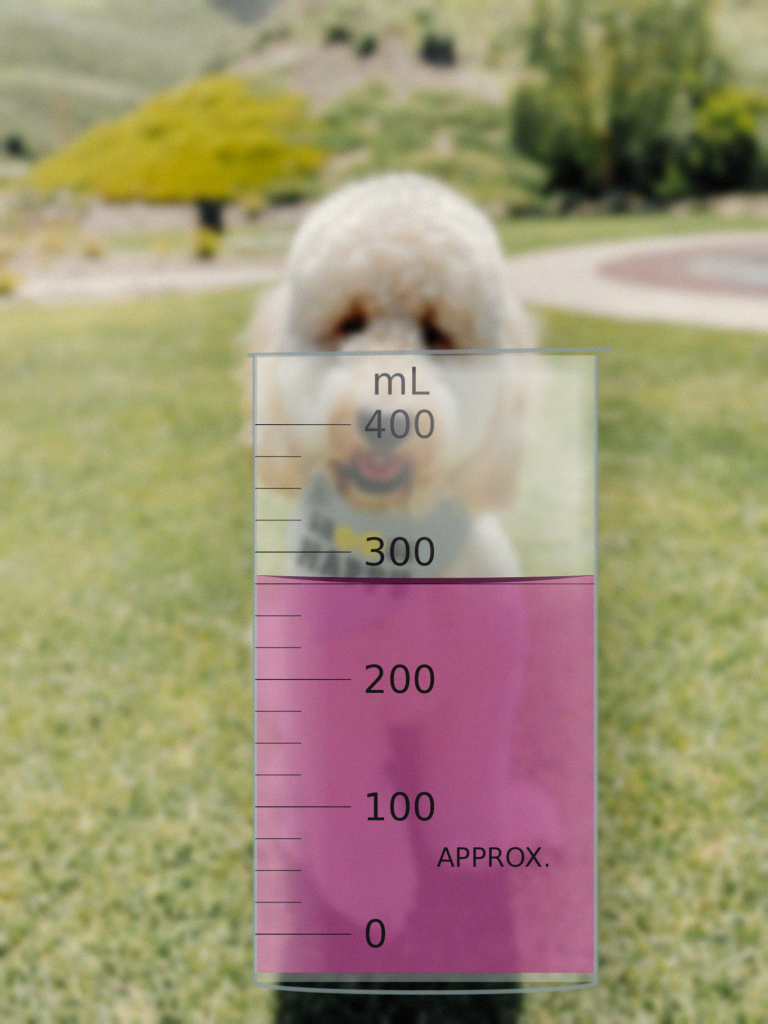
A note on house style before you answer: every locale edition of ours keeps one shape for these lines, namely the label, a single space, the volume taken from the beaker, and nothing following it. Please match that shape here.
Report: 275 mL
